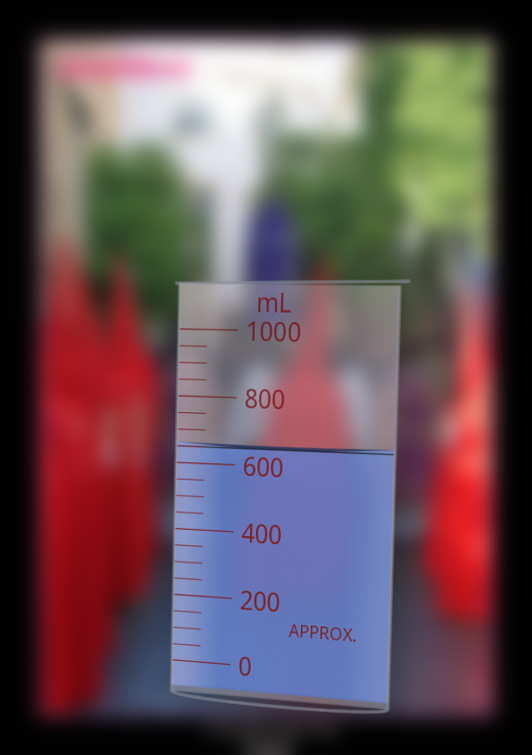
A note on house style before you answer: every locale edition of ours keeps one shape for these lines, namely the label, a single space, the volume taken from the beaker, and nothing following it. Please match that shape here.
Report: 650 mL
